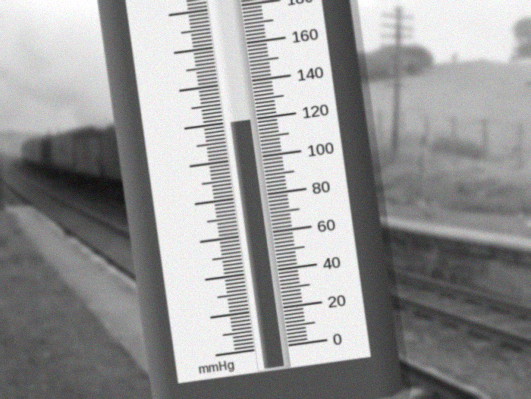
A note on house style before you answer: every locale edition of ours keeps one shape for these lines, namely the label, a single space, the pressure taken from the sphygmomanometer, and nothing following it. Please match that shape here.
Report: 120 mmHg
